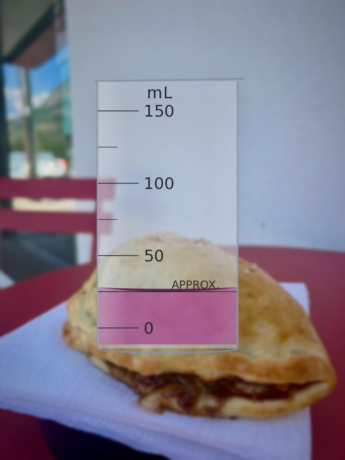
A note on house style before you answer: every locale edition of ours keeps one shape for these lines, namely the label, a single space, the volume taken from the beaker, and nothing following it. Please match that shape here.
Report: 25 mL
